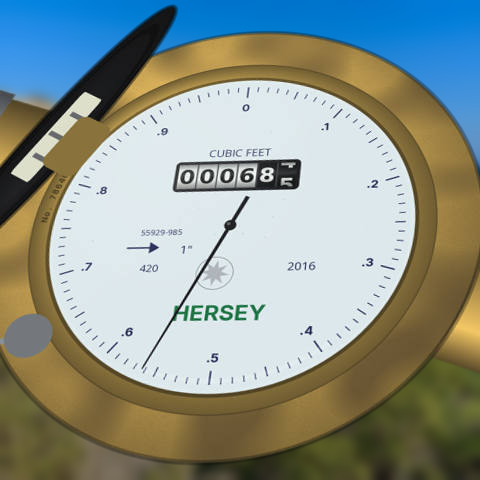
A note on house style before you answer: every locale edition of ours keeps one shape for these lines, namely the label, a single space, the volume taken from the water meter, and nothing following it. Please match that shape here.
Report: 684.56 ft³
